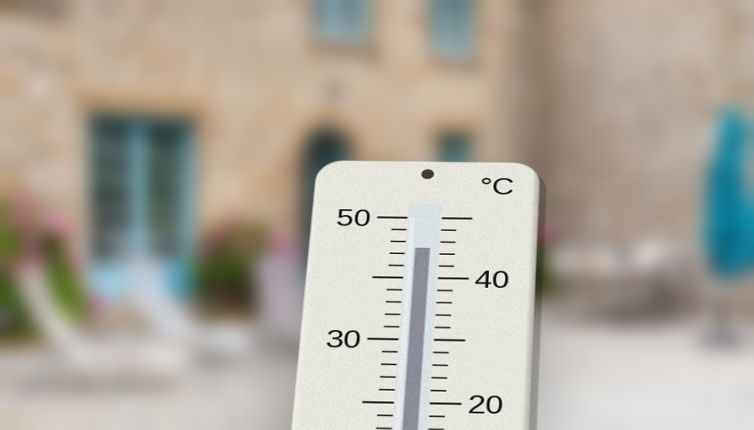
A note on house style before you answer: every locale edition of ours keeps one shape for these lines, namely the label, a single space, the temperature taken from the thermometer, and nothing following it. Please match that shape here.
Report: 45 °C
